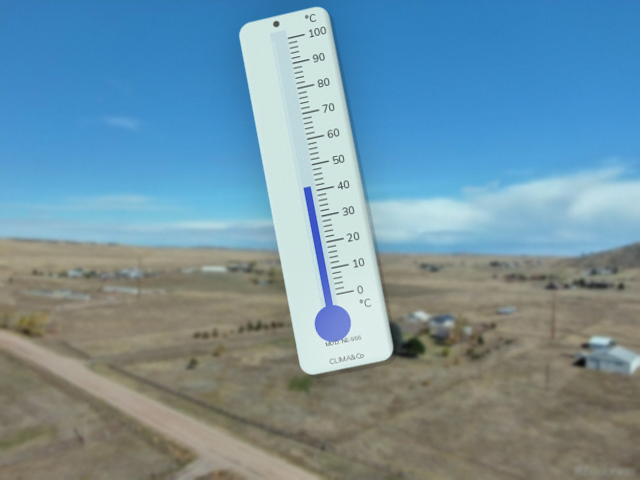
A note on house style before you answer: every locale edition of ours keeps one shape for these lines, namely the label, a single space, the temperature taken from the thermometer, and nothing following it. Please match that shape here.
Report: 42 °C
